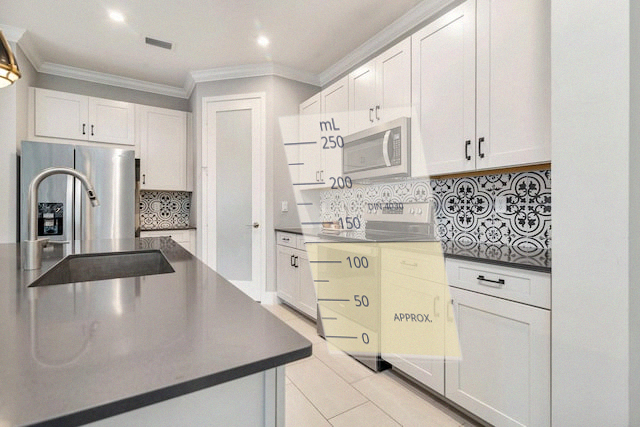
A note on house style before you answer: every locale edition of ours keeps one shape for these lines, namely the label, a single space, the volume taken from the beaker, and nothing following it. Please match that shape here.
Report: 125 mL
